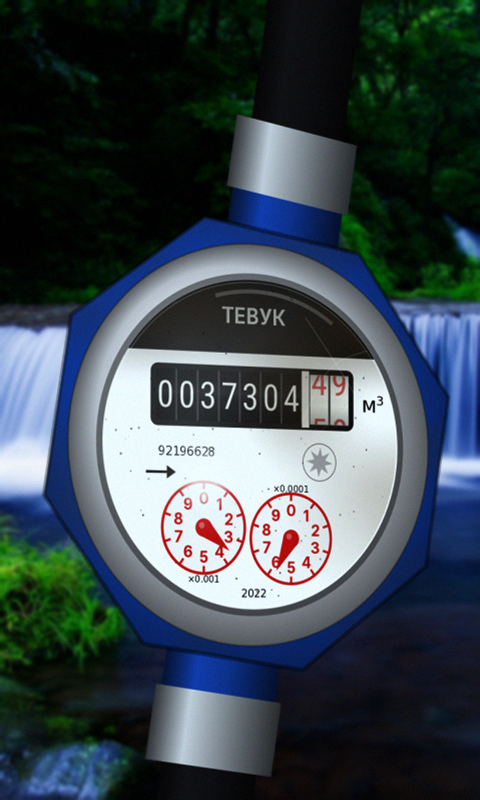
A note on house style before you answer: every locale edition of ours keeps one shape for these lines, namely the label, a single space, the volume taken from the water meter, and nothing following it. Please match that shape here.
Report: 37304.4935 m³
